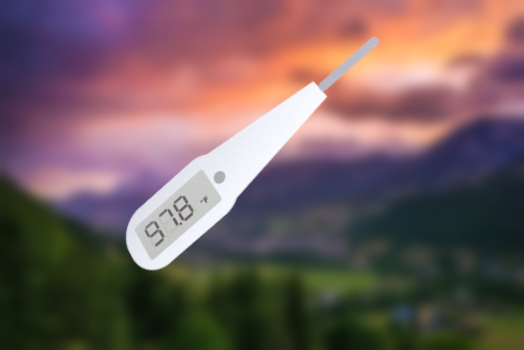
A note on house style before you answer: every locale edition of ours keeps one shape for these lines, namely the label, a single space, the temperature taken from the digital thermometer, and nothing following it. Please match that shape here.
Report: 97.8 °F
